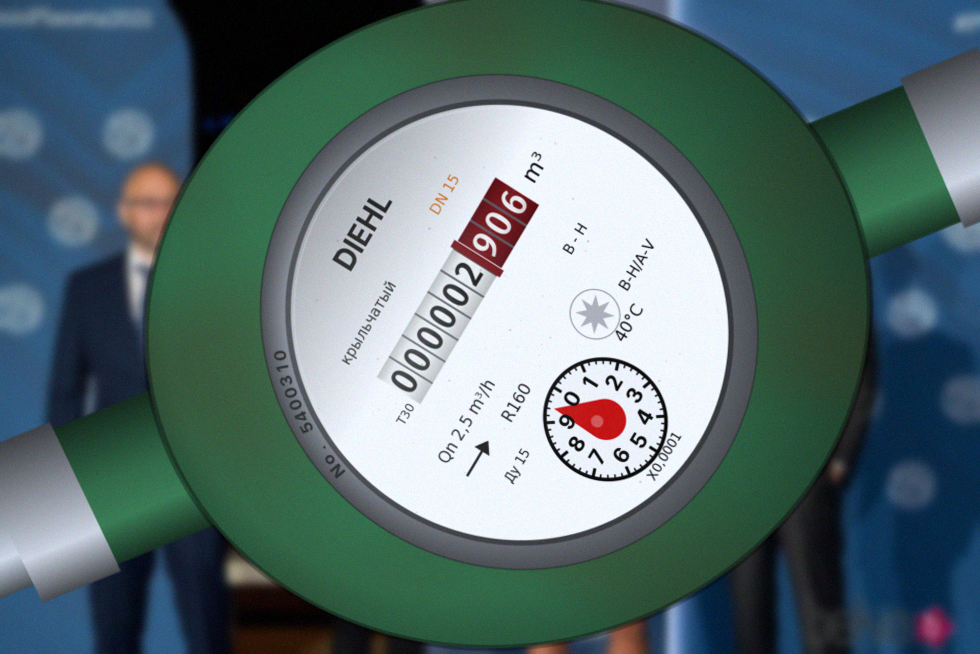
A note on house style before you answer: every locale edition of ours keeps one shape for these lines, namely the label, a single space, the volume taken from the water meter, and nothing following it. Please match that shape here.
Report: 2.9059 m³
